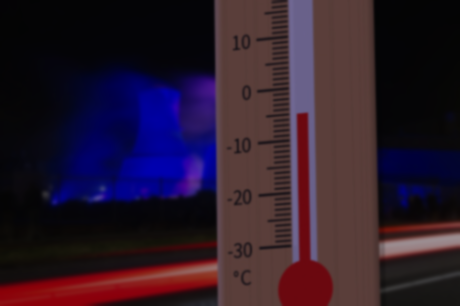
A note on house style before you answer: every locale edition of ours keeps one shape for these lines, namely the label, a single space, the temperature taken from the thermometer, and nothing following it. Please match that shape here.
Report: -5 °C
